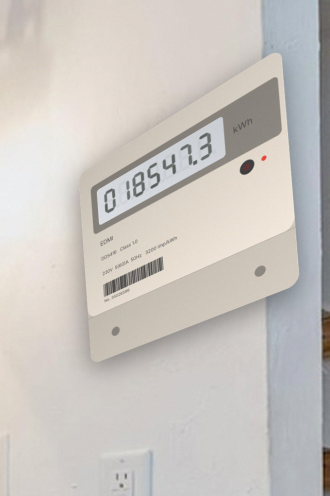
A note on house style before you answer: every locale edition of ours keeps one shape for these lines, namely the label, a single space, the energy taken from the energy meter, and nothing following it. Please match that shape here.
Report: 18547.3 kWh
